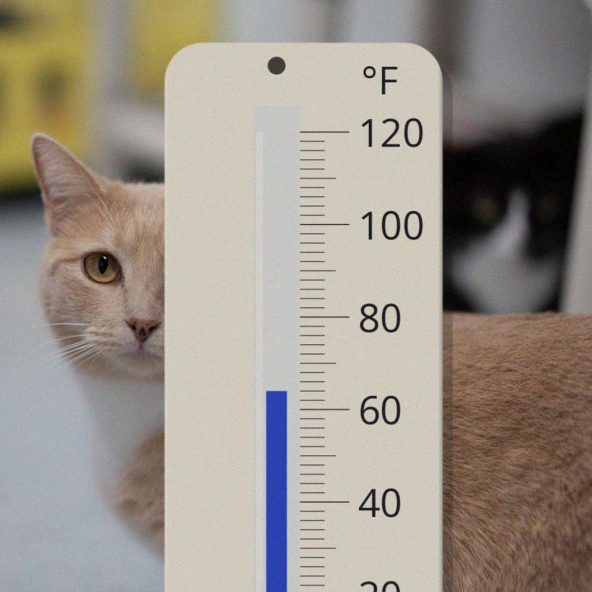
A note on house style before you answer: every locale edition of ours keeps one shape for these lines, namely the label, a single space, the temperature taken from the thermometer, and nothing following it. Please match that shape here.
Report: 64 °F
